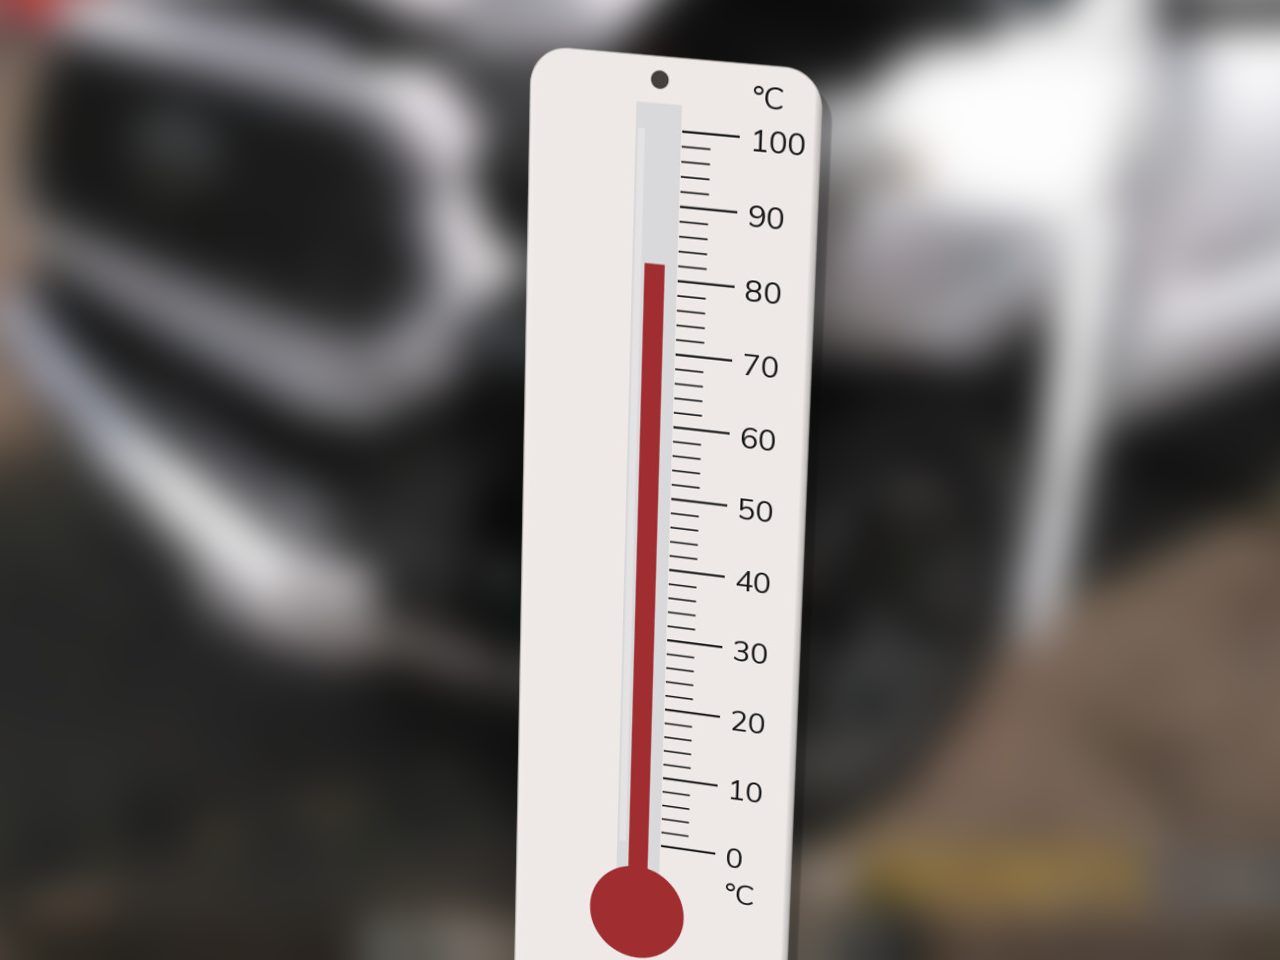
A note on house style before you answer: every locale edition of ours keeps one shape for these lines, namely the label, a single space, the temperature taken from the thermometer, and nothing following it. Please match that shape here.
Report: 82 °C
